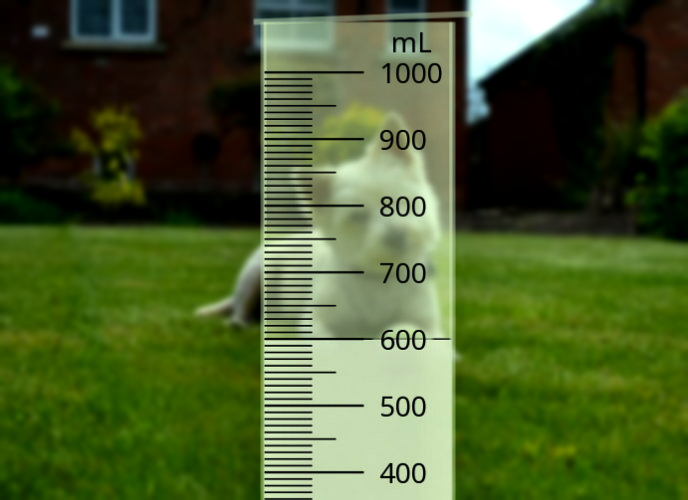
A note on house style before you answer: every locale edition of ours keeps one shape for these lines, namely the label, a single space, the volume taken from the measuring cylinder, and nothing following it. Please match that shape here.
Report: 600 mL
